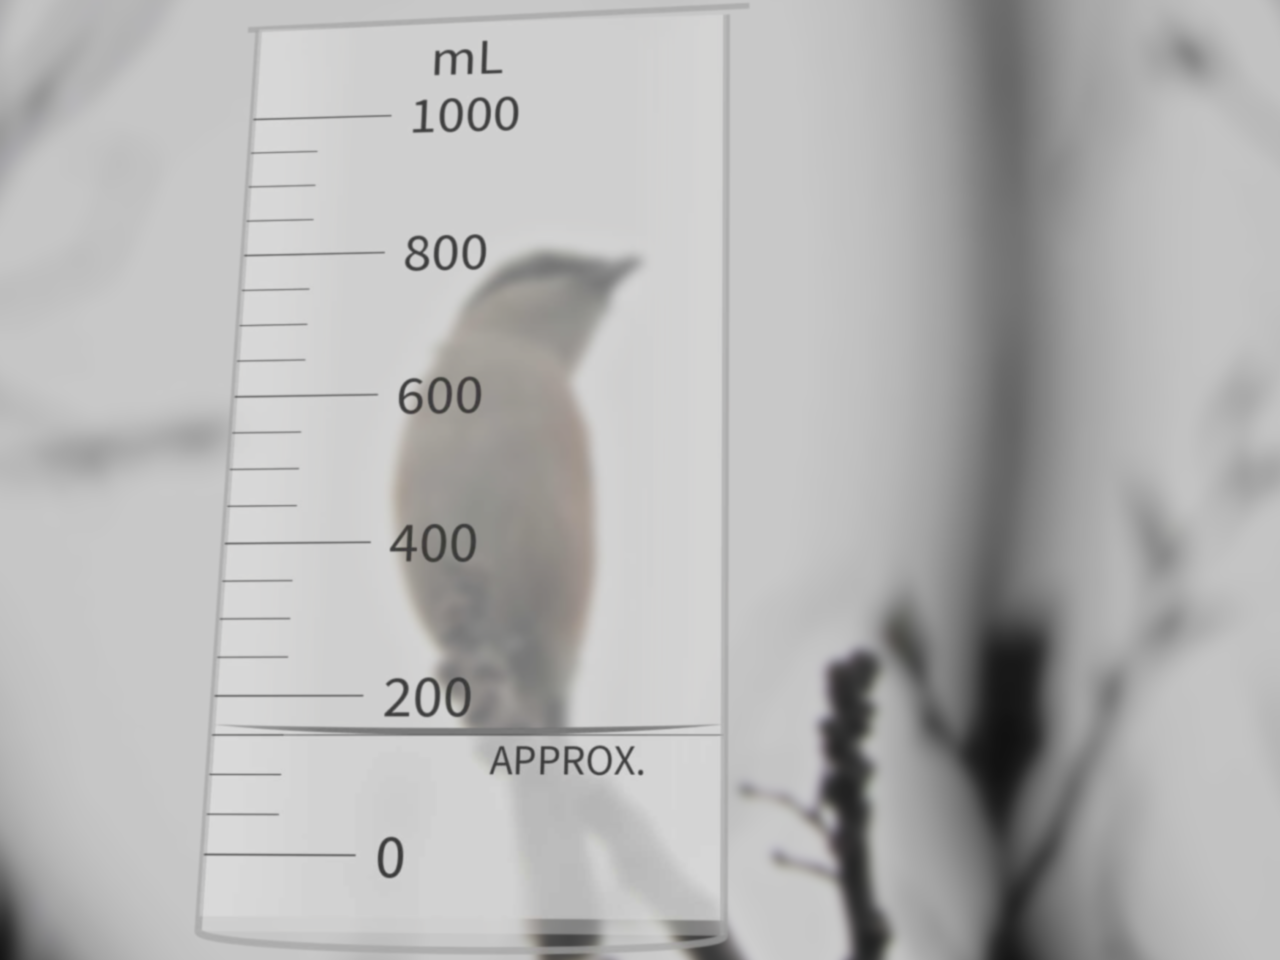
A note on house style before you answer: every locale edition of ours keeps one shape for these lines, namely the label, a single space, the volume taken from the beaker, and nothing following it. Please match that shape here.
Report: 150 mL
